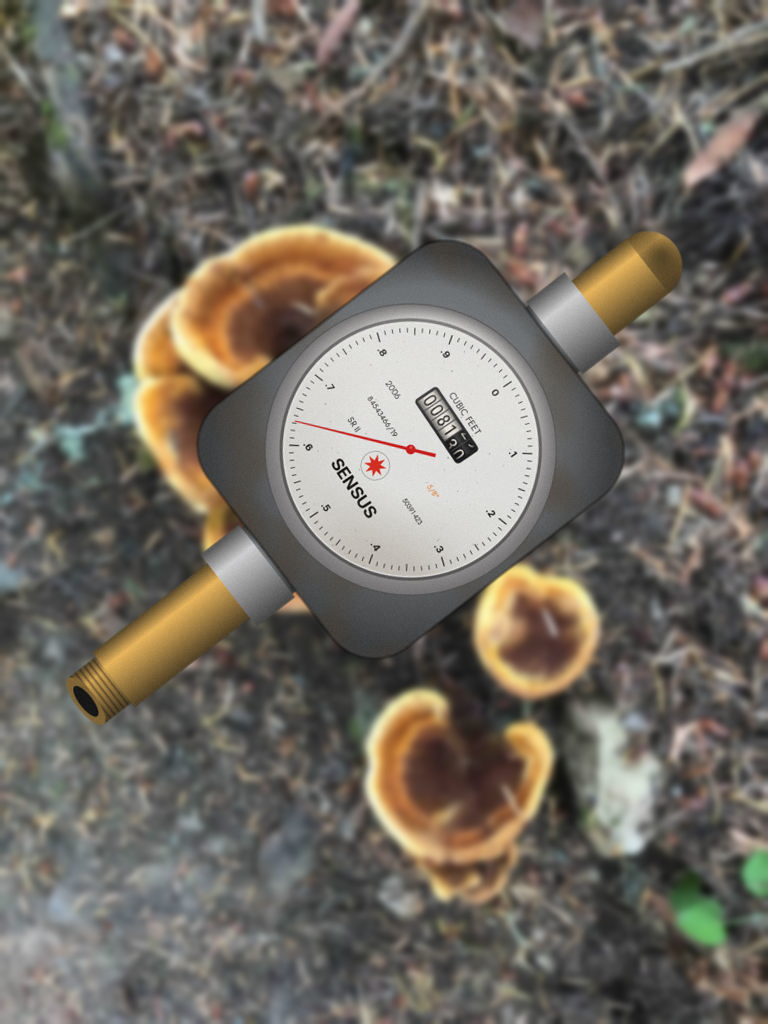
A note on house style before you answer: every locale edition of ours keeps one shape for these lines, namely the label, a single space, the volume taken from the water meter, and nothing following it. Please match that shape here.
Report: 8129.63 ft³
